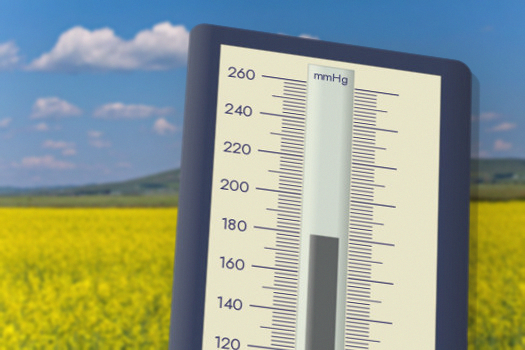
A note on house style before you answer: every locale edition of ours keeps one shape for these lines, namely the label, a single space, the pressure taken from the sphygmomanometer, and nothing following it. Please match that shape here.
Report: 180 mmHg
